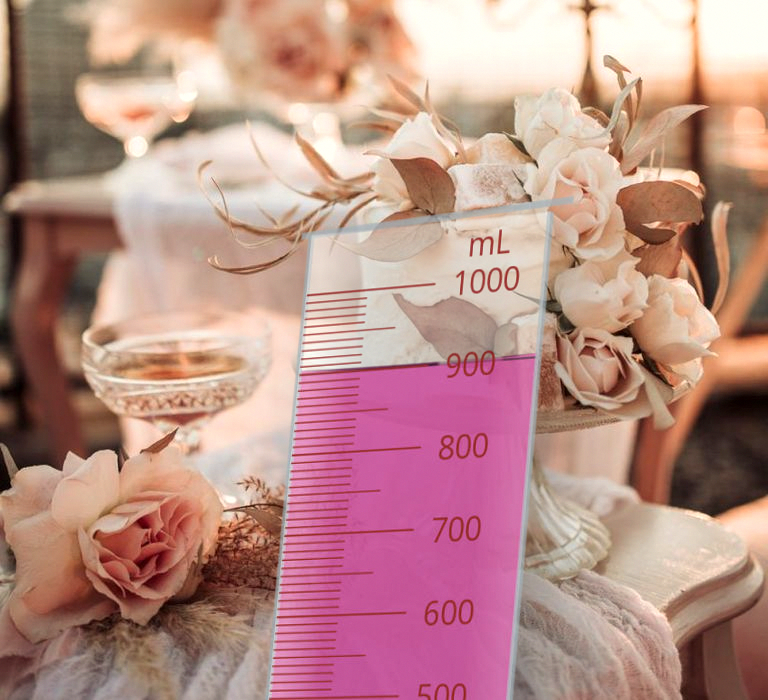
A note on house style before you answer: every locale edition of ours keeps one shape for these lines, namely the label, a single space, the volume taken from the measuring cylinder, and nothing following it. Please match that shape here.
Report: 900 mL
